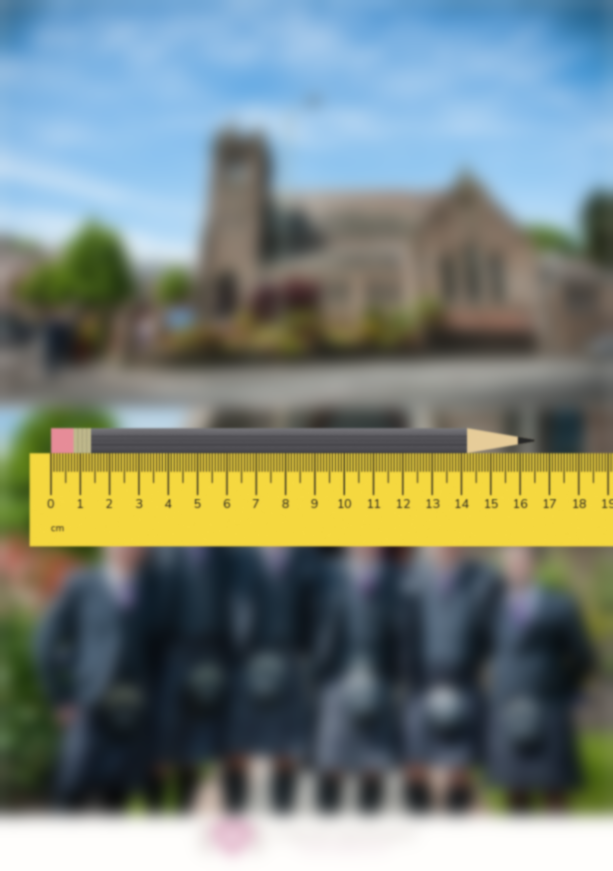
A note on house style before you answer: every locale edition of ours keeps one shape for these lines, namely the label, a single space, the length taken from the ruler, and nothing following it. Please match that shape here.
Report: 16.5 cm
